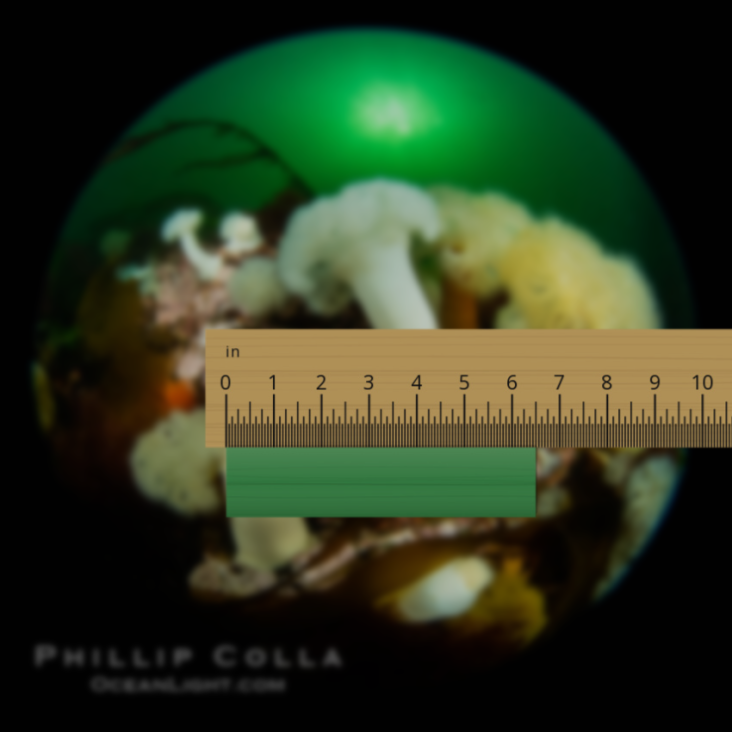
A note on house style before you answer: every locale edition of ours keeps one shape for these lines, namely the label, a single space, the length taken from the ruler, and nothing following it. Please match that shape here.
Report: 6.5 in
